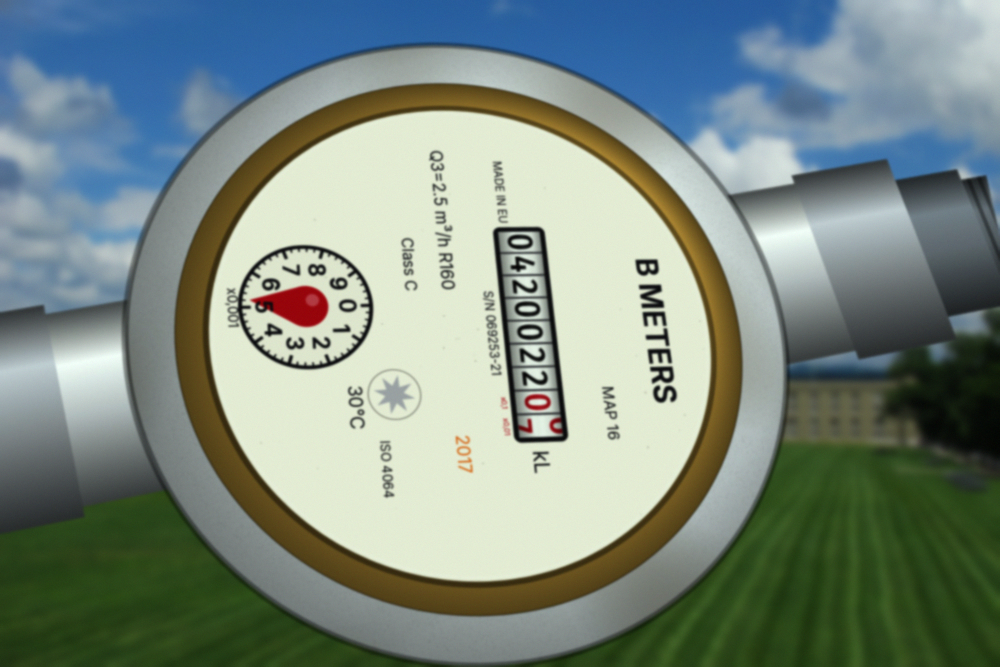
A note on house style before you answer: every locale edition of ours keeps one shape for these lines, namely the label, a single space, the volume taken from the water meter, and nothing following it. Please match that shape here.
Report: 420022.065 kL
